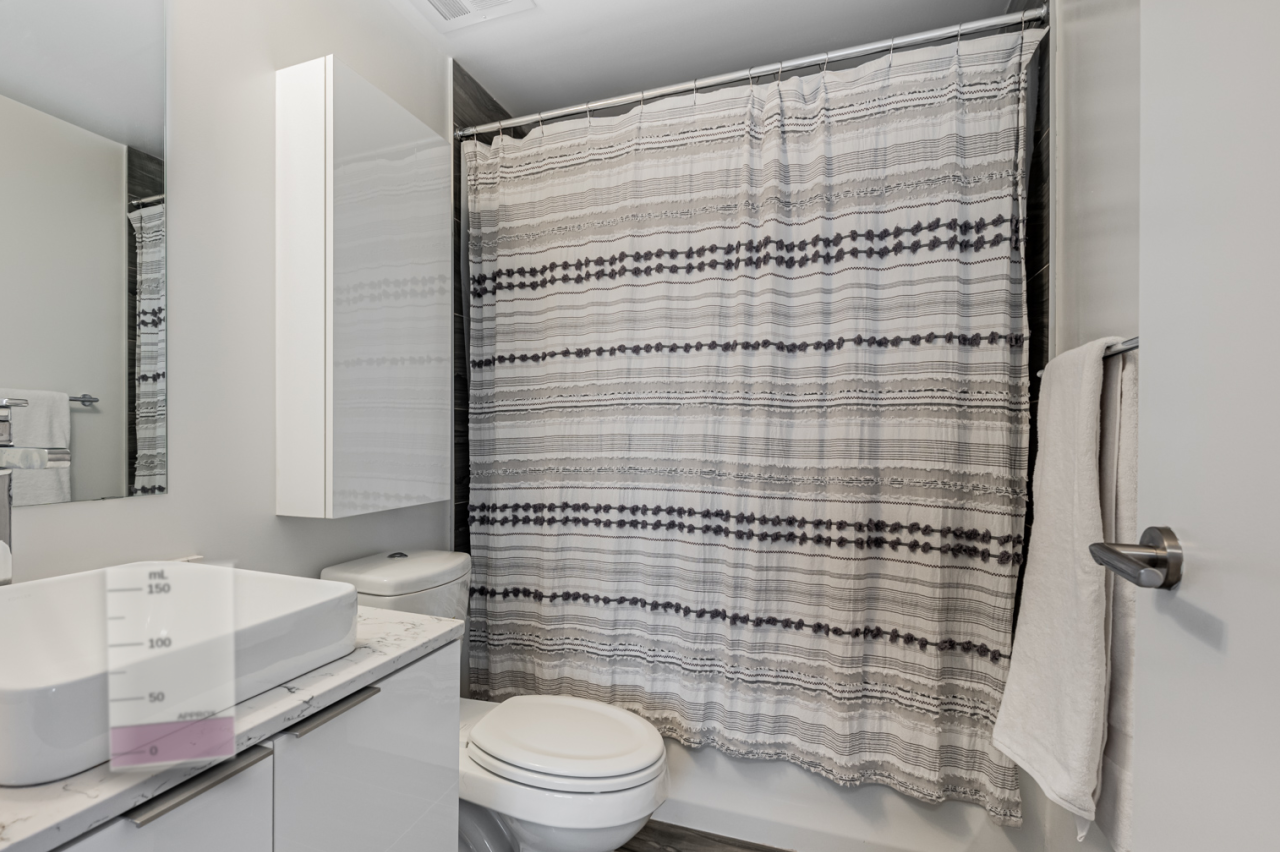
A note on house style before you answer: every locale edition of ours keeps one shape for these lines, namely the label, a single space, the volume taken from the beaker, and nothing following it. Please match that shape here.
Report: 25 mL
